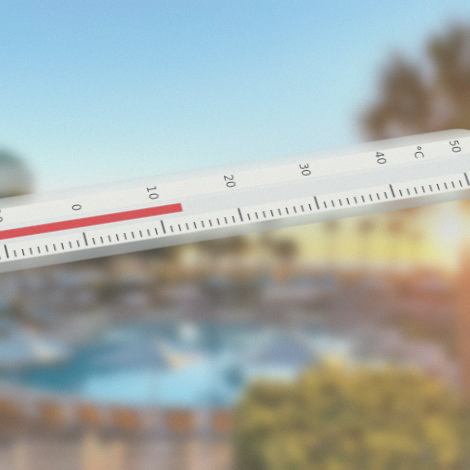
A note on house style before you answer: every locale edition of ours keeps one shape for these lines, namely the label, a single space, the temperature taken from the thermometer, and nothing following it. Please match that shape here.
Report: 13 °C
